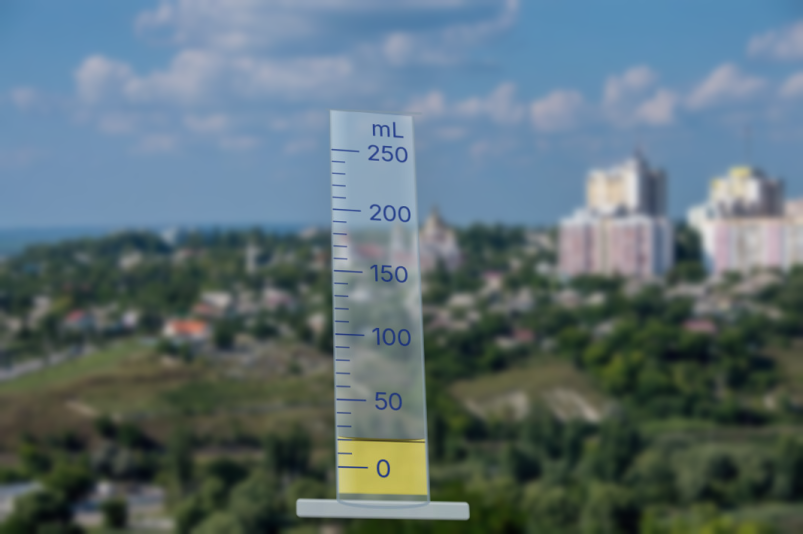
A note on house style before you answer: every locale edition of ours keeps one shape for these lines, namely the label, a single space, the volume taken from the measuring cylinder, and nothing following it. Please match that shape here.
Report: 20 mL
